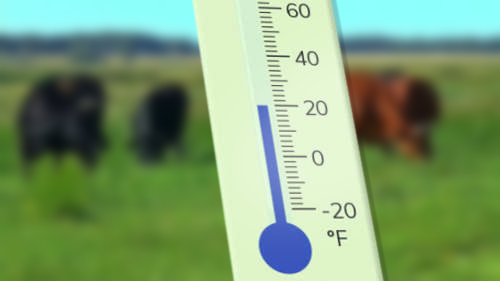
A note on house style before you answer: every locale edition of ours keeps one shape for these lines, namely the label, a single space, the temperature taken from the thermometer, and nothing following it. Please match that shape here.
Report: 20 °F
